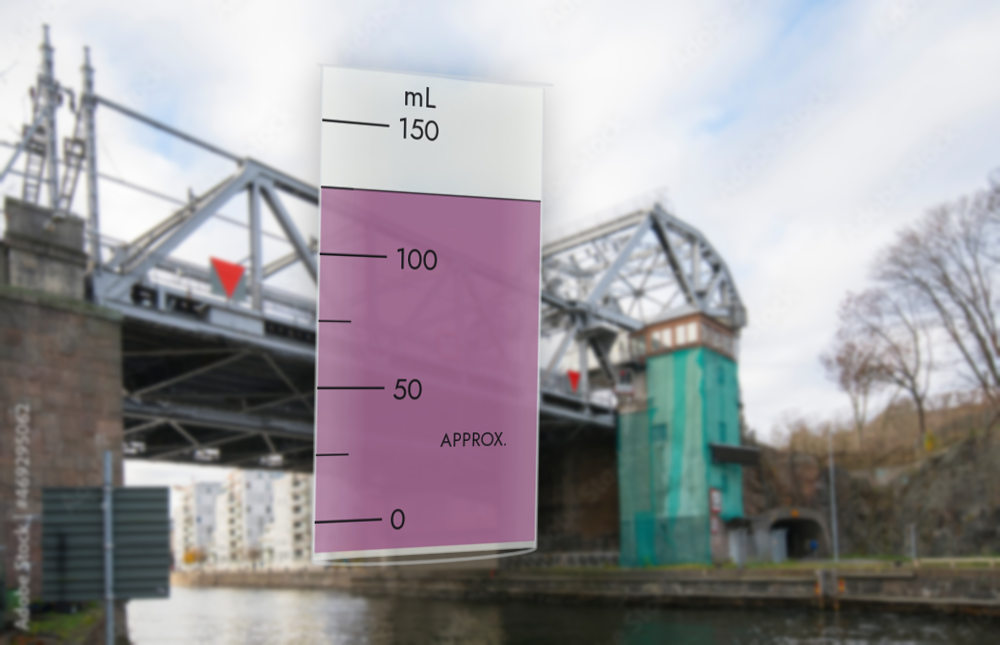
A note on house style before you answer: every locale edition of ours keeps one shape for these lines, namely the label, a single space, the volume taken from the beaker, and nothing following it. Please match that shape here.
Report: 125 mL
